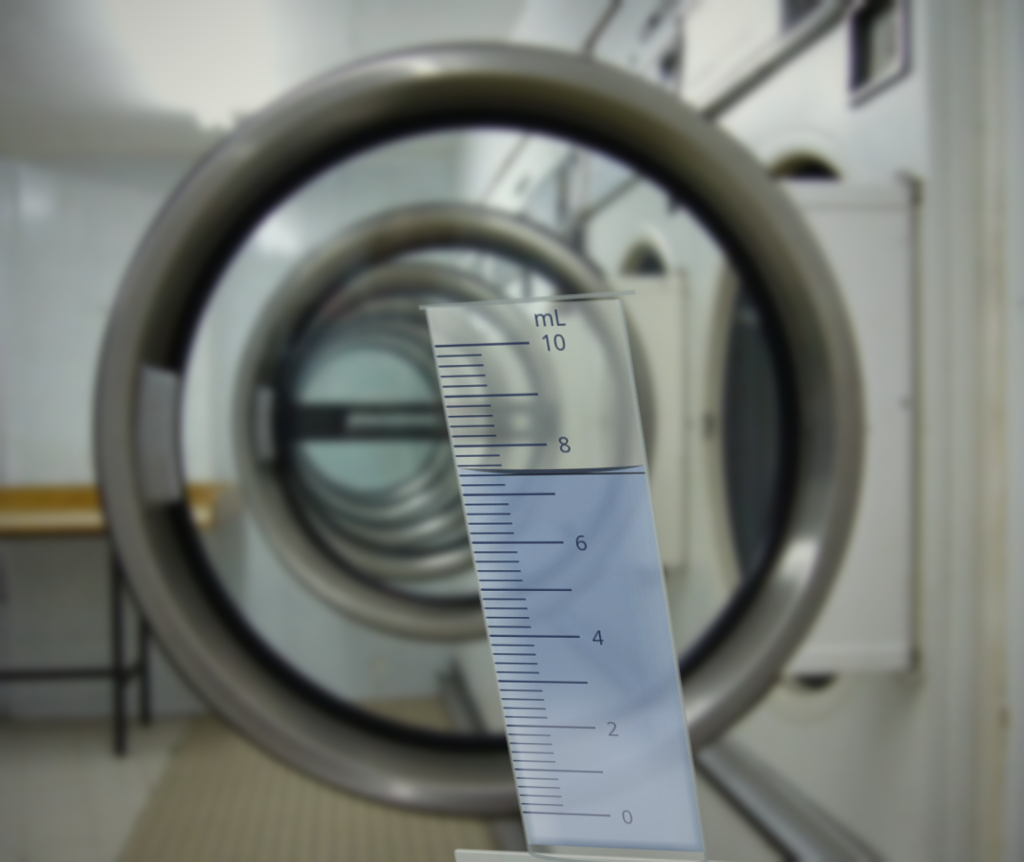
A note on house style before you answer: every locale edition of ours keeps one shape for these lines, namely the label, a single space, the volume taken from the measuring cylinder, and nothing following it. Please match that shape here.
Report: 7.4 mL
